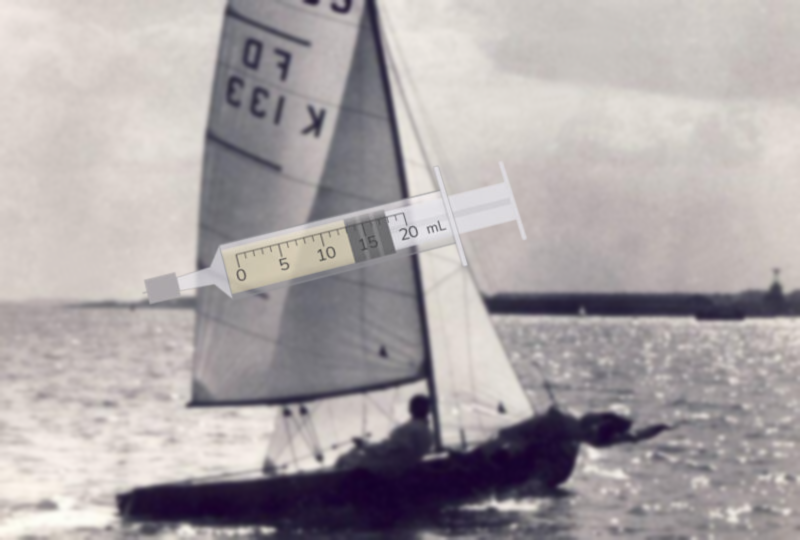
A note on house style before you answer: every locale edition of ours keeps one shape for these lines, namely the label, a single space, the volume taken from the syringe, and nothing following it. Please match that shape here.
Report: 13 mL
